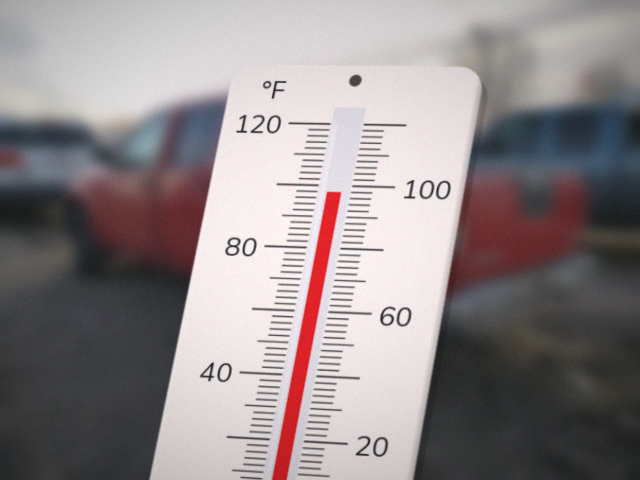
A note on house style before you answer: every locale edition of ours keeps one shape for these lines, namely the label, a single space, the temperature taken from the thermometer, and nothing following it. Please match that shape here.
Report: 98 °F
